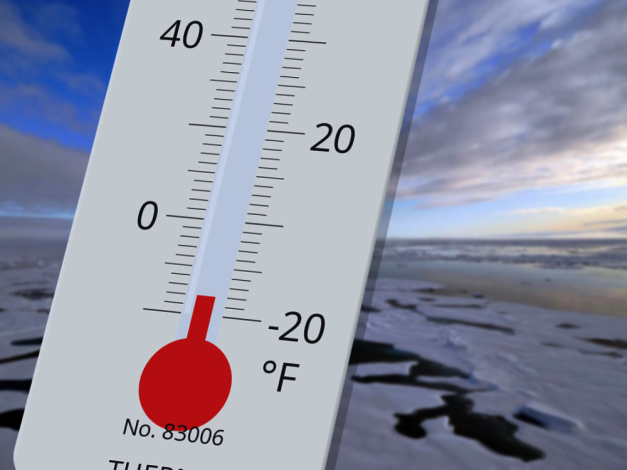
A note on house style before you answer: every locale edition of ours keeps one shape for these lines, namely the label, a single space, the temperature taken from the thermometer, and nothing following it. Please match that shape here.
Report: -16 °F
